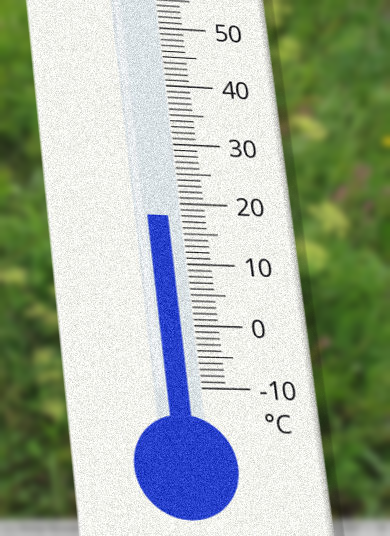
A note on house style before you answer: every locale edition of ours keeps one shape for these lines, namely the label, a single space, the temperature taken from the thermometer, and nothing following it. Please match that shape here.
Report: 18 °C
